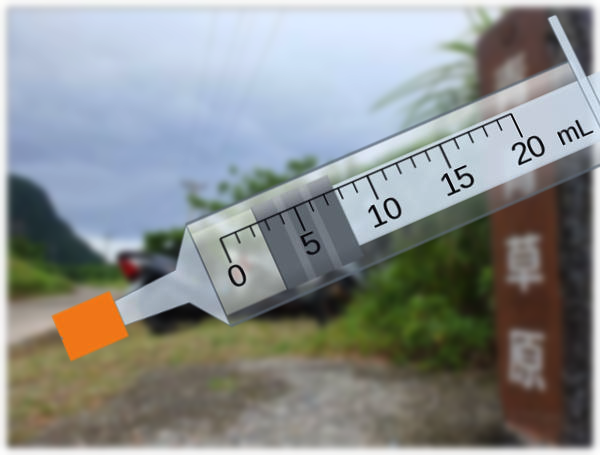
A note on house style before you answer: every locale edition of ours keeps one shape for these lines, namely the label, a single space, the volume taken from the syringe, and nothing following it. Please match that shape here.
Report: 2.5 mL
